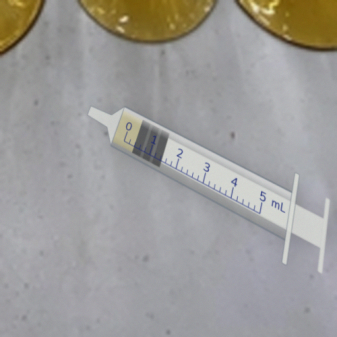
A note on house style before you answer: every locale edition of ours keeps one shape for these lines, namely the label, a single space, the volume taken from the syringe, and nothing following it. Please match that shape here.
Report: 0.4 mL
